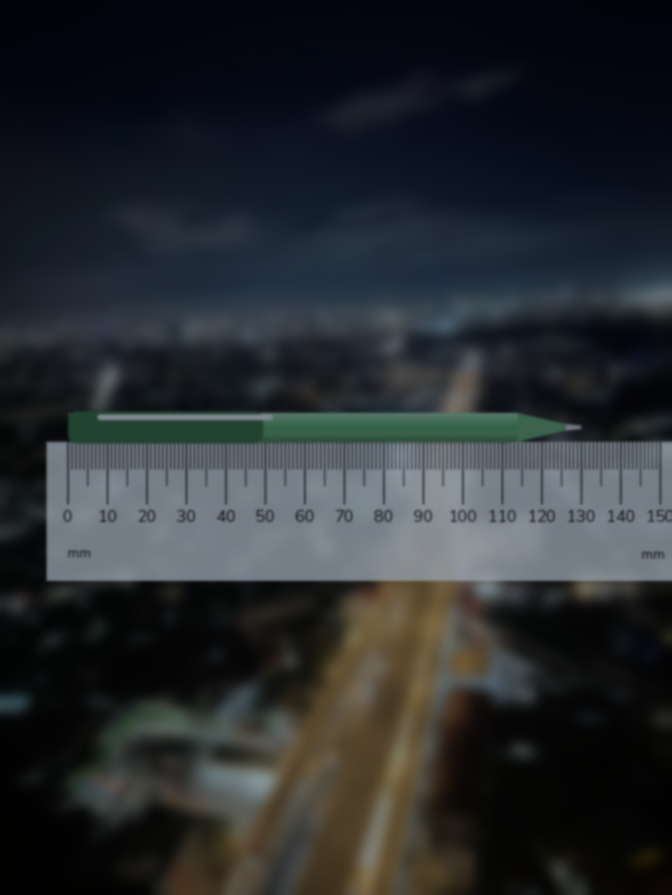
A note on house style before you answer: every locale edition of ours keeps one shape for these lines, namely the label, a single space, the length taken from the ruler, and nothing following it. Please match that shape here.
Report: 130 mm
